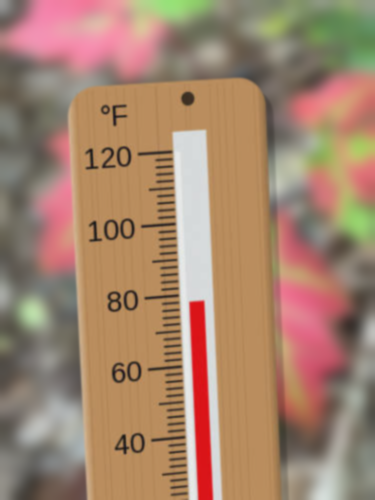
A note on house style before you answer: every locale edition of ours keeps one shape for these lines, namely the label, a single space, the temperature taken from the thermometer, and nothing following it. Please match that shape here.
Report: 78 °F
